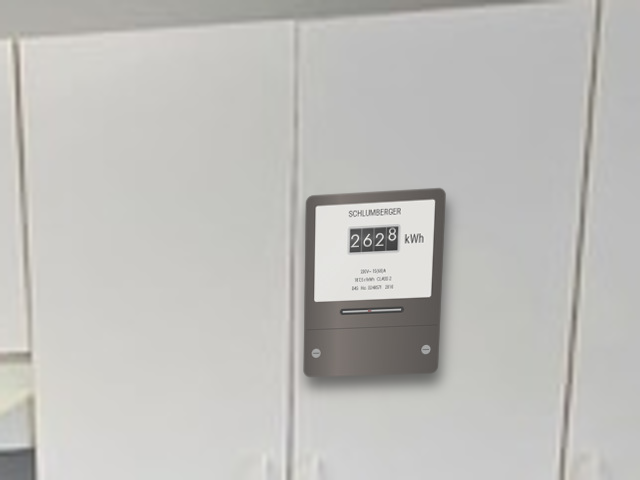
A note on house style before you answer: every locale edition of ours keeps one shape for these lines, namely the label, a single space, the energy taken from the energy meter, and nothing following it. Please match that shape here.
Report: 2628 kWh
